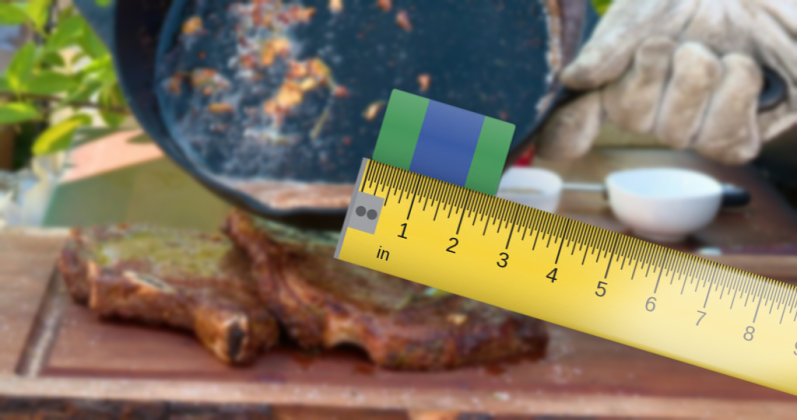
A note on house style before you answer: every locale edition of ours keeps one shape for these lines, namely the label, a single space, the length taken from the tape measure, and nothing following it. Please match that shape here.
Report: 2.5 in
